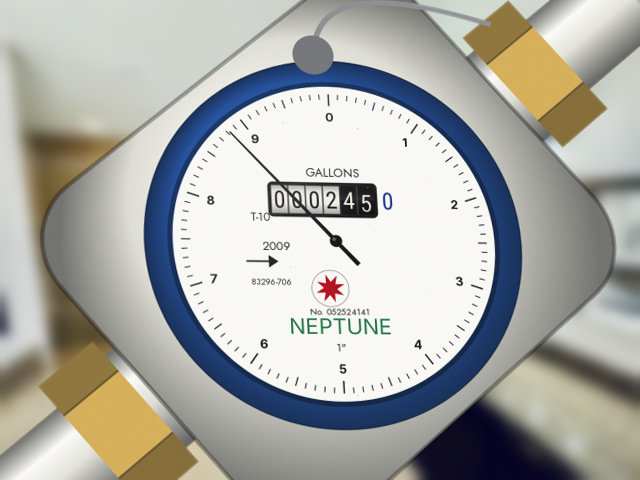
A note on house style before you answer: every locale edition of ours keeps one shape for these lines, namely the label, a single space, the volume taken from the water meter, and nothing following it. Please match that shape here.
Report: 2448.8 gal
